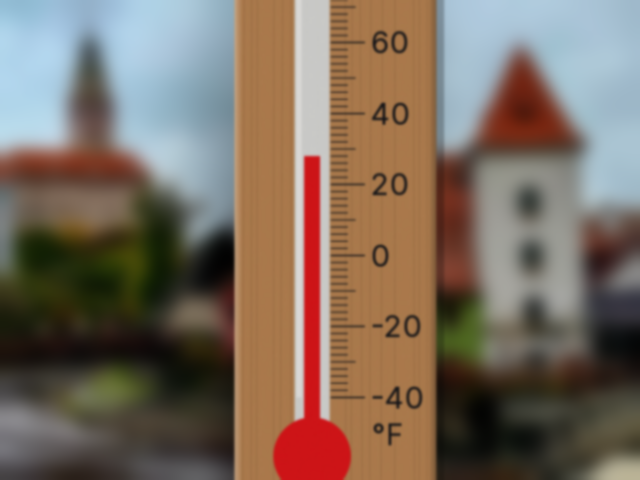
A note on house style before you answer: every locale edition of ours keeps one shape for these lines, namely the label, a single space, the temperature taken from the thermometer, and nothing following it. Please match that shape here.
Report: 28 °F
